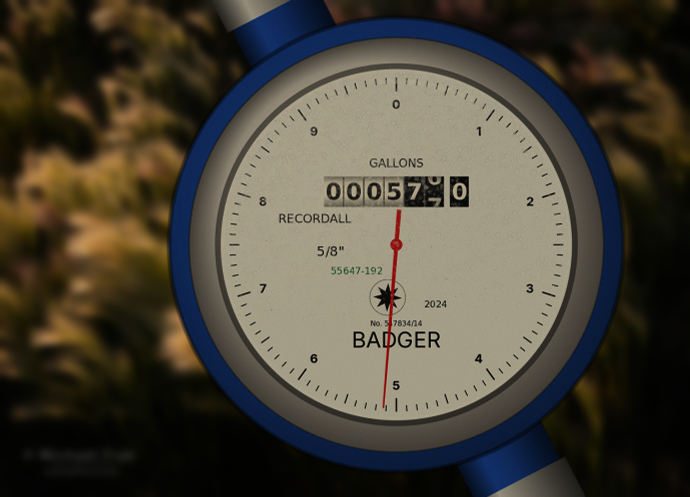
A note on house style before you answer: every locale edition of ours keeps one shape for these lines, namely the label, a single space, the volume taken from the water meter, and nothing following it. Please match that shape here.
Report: 5765.1 gal
